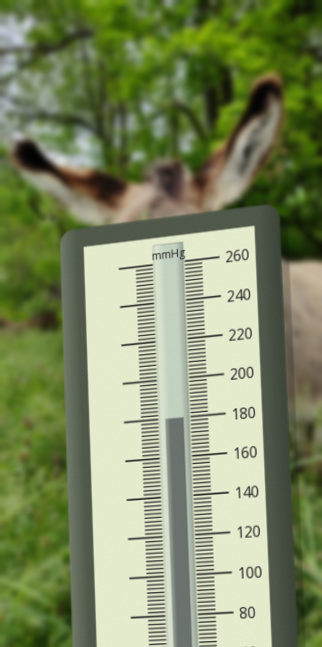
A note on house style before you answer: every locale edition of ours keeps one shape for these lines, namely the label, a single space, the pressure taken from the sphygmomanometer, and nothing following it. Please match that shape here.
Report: 180 mmHg
